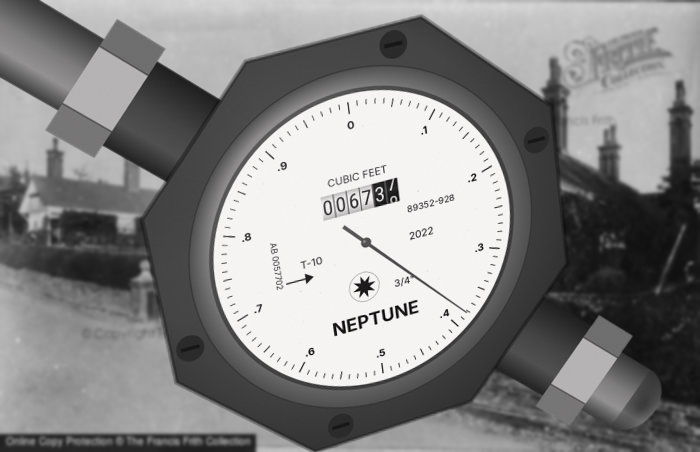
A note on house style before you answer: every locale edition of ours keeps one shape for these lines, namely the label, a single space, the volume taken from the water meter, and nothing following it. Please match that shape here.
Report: 6737.38 ft³
